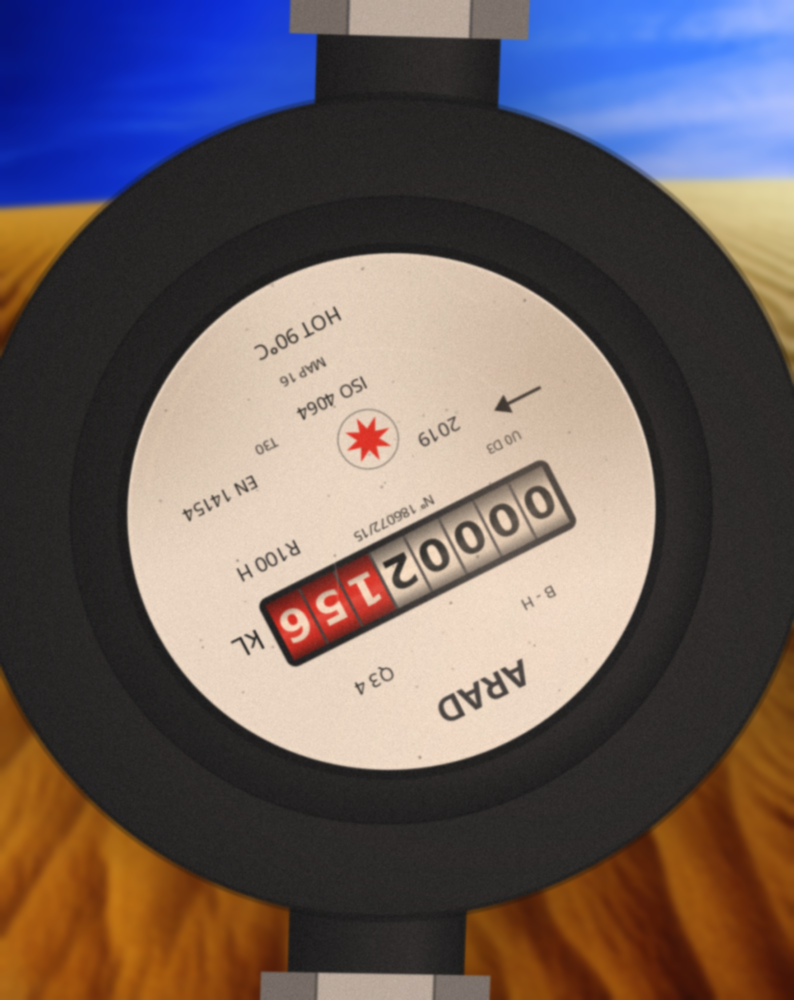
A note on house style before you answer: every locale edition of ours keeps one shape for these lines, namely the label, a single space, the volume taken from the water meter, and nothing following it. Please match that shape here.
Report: 2.156 kL
